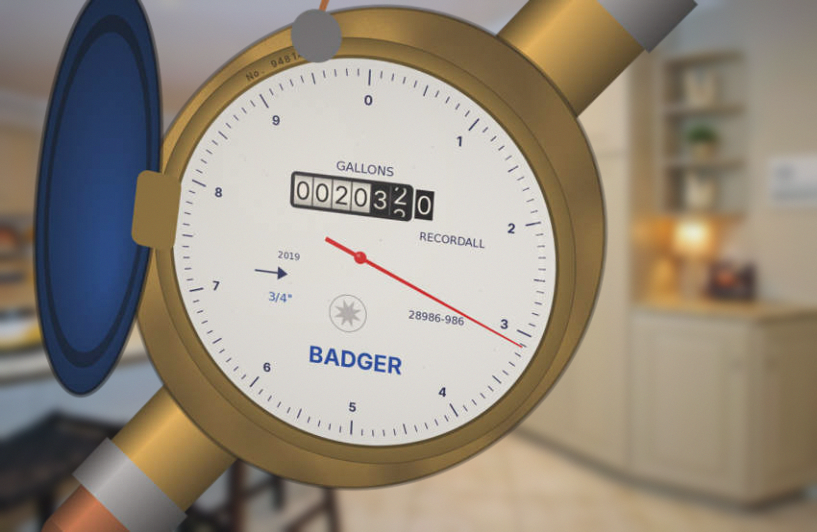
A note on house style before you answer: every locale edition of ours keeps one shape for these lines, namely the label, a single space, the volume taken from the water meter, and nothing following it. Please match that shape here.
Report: 20323.1 gal
